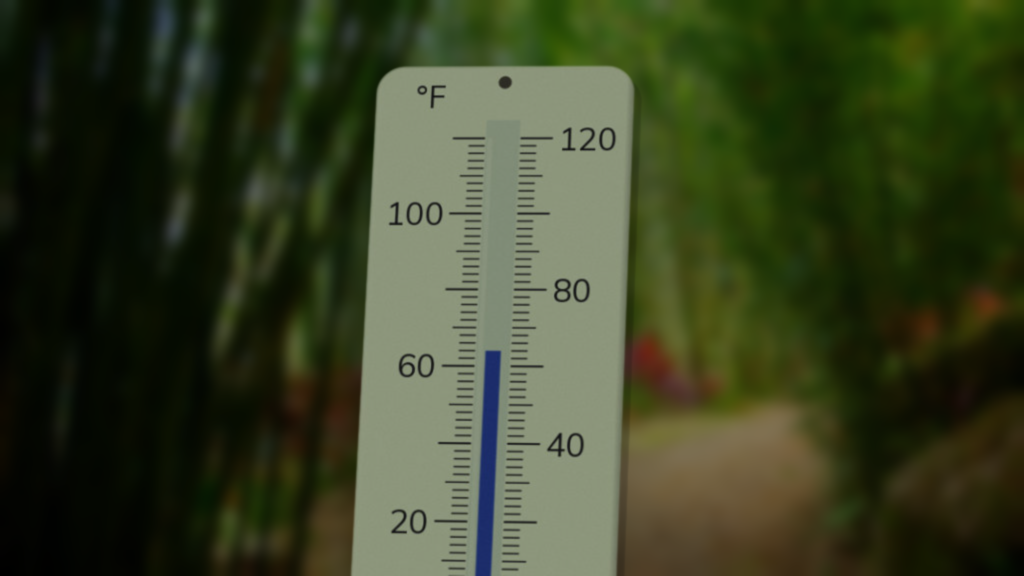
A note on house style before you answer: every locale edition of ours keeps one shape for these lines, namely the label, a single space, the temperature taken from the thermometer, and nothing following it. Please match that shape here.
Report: 64 °F
